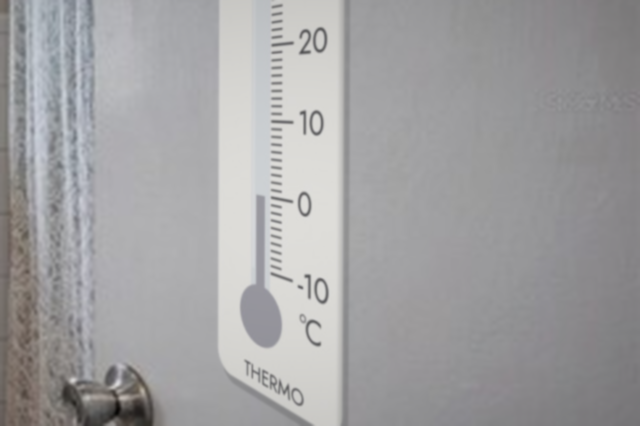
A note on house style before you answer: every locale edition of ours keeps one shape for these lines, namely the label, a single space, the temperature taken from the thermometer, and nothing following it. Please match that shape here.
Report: 0 °C
